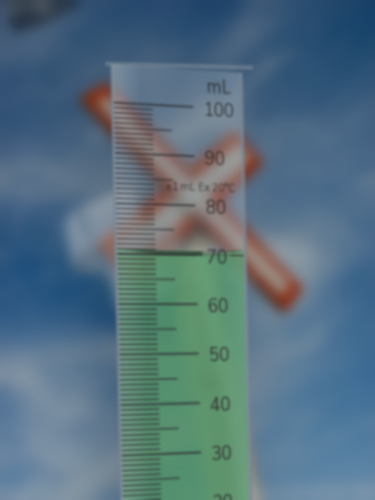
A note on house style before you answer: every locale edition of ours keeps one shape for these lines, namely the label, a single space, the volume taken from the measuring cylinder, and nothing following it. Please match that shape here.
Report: 70 mL
